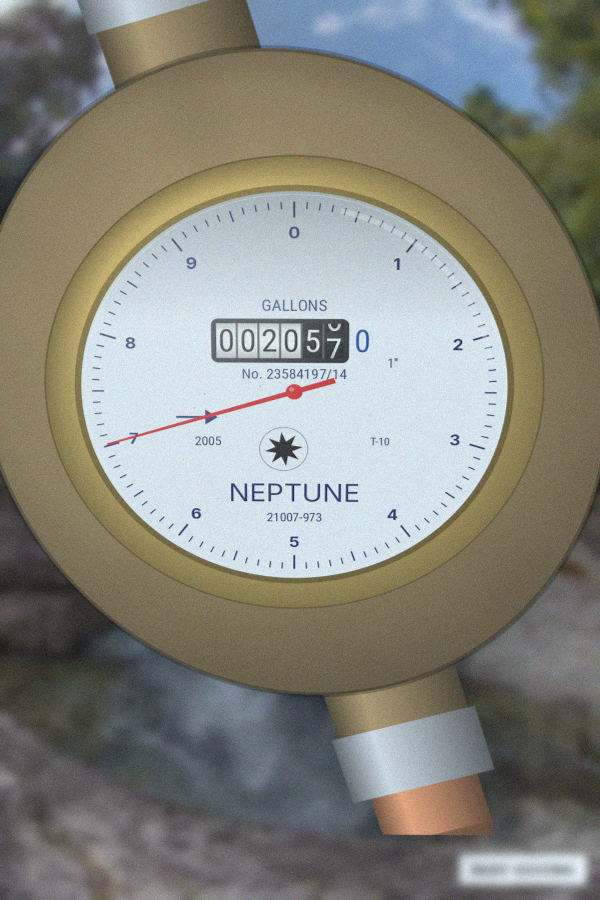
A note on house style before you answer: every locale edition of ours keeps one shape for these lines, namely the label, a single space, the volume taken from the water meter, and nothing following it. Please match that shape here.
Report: 20567.0 gal
